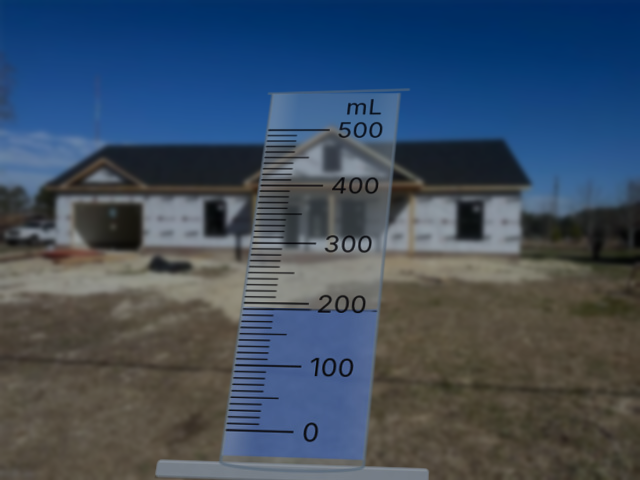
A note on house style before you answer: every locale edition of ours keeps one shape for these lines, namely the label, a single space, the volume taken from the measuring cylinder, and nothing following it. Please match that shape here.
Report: 190 mL
